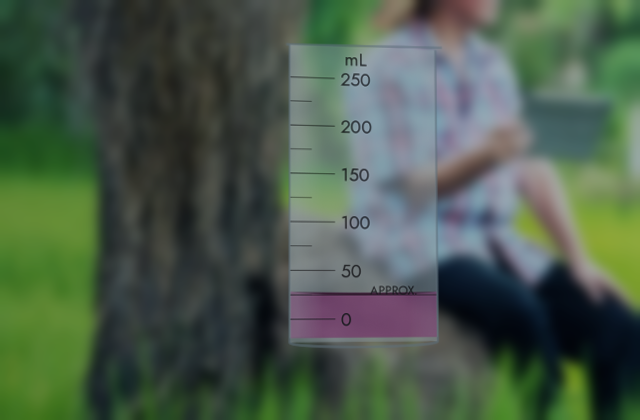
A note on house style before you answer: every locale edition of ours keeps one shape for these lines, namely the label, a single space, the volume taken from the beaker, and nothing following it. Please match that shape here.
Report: 25 mL
